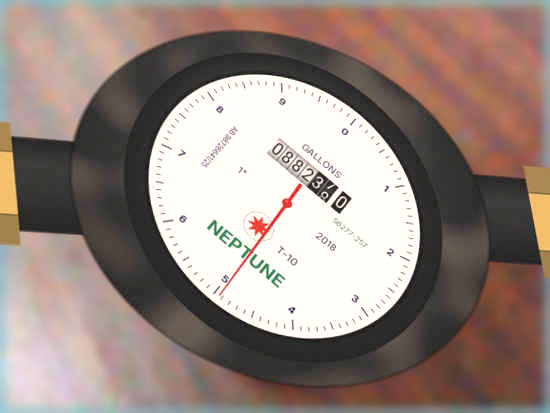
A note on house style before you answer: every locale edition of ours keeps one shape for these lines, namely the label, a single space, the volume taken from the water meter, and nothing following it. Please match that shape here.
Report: 882374.9 gal
